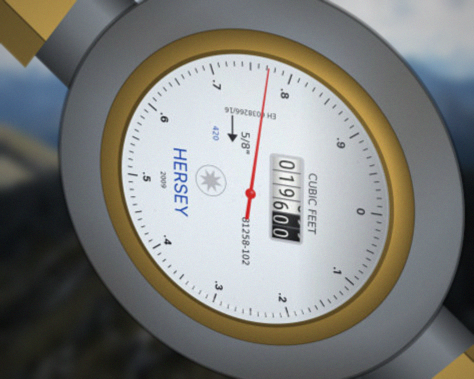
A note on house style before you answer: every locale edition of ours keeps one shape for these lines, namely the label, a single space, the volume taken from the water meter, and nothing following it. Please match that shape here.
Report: 19599.77 ft³
